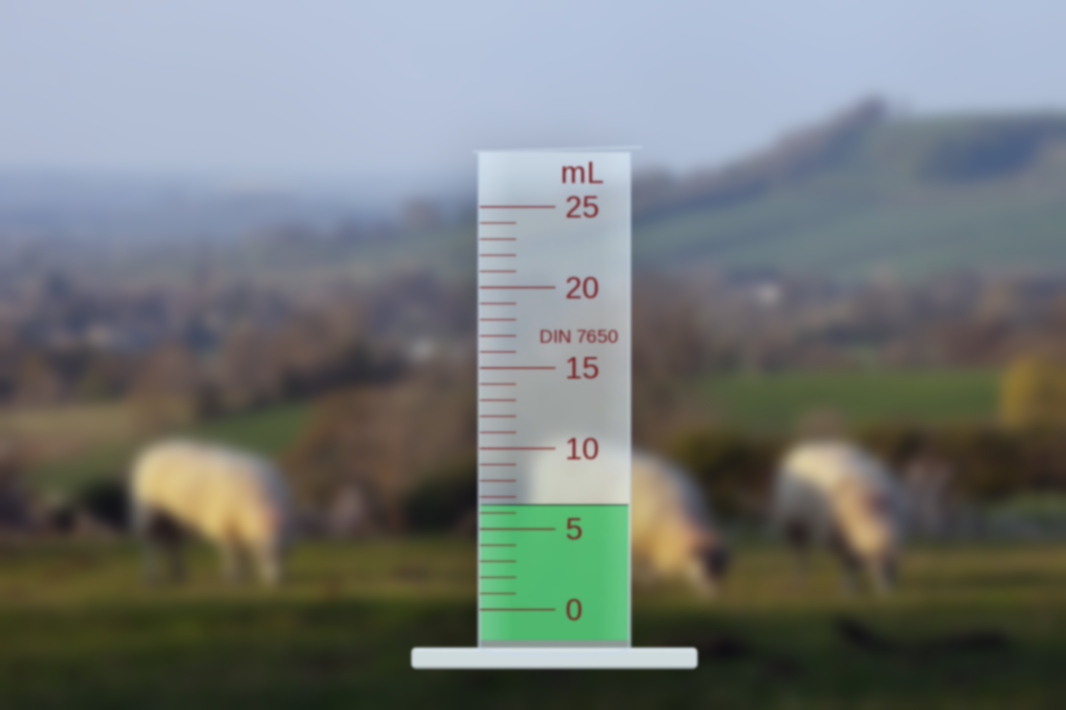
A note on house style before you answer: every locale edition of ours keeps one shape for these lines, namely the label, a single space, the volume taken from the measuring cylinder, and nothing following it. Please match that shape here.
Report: 6.5 mL
